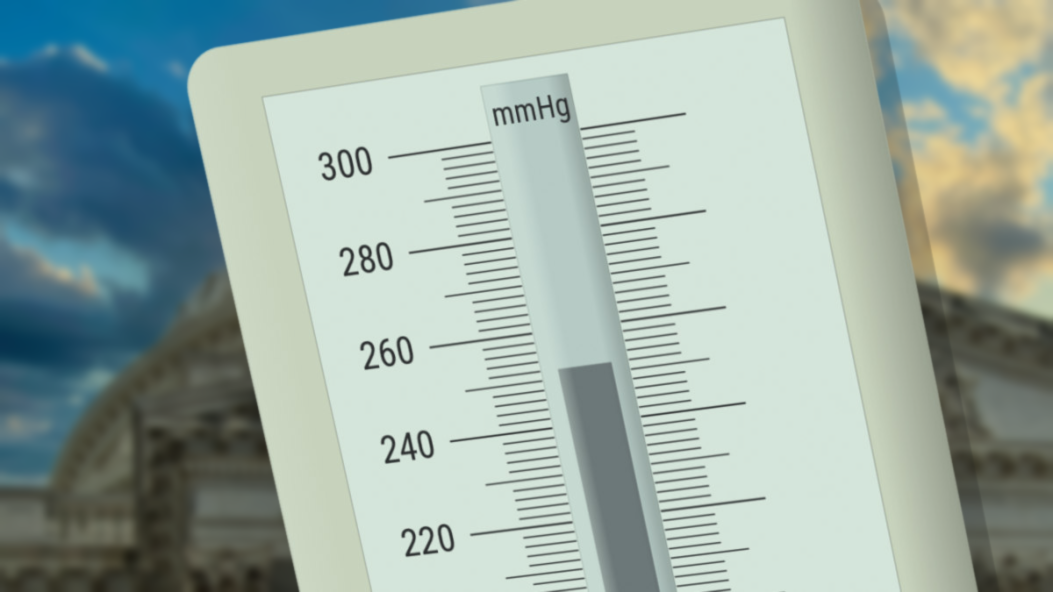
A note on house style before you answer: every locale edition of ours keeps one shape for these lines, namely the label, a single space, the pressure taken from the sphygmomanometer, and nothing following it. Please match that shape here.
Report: 252 mmHg
